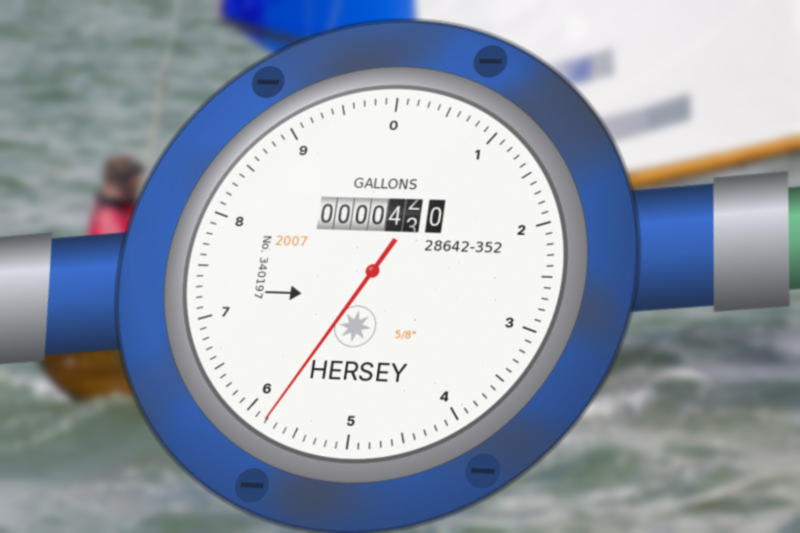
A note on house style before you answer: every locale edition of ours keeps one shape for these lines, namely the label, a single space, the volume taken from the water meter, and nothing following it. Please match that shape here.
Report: 425.8 gal
